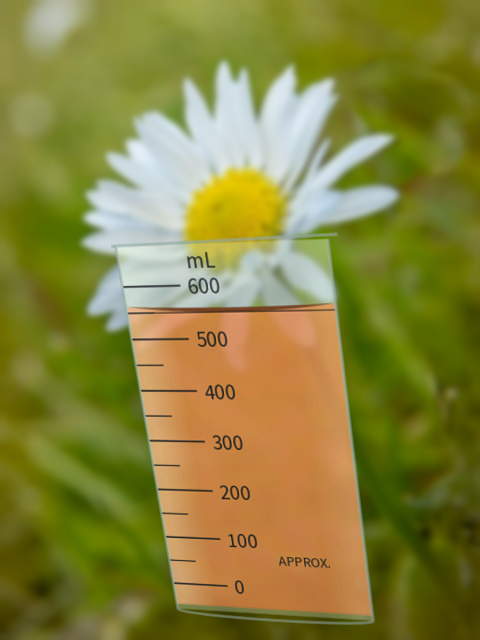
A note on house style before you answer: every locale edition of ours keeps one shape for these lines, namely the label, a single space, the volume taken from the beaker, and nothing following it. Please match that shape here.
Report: 550 mL
